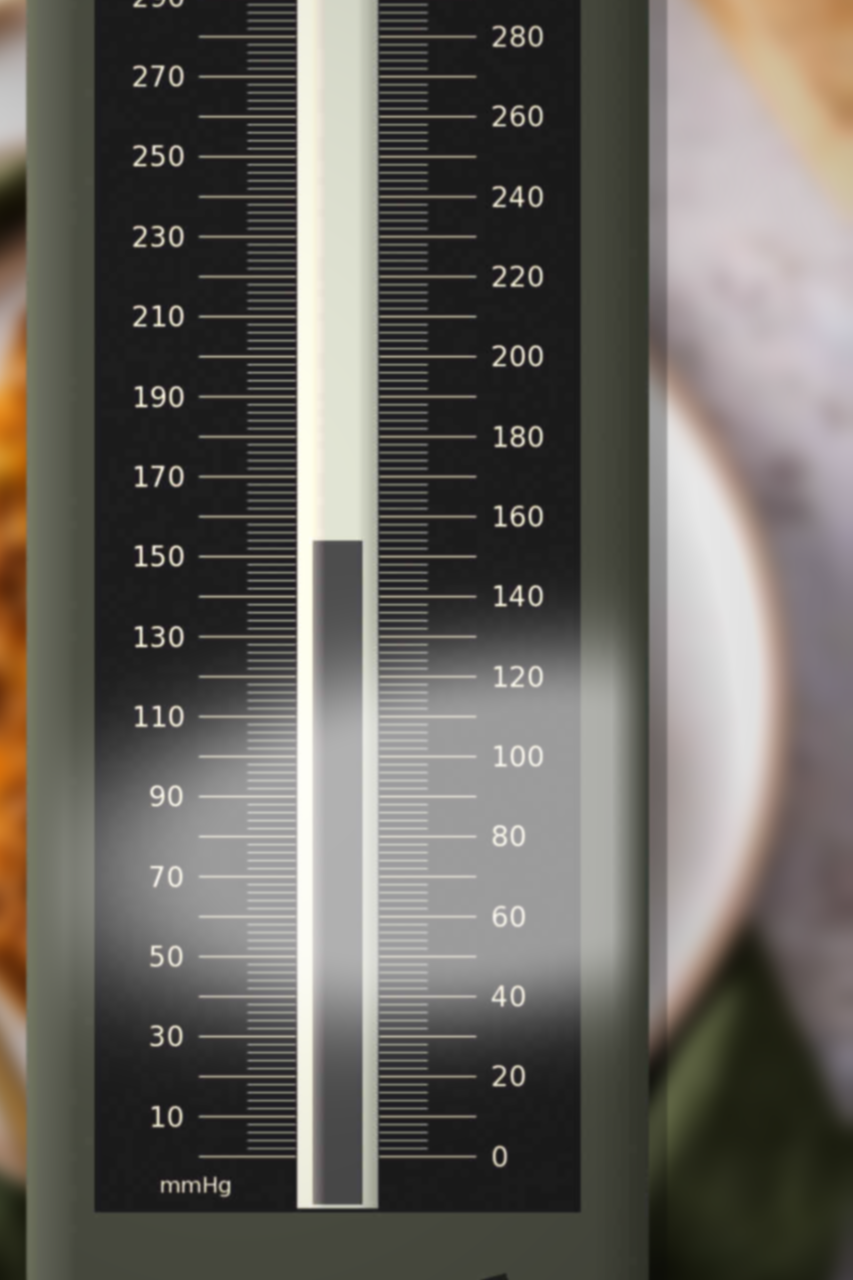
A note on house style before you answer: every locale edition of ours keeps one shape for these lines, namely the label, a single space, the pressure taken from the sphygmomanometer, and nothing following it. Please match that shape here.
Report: 154 mmHg
